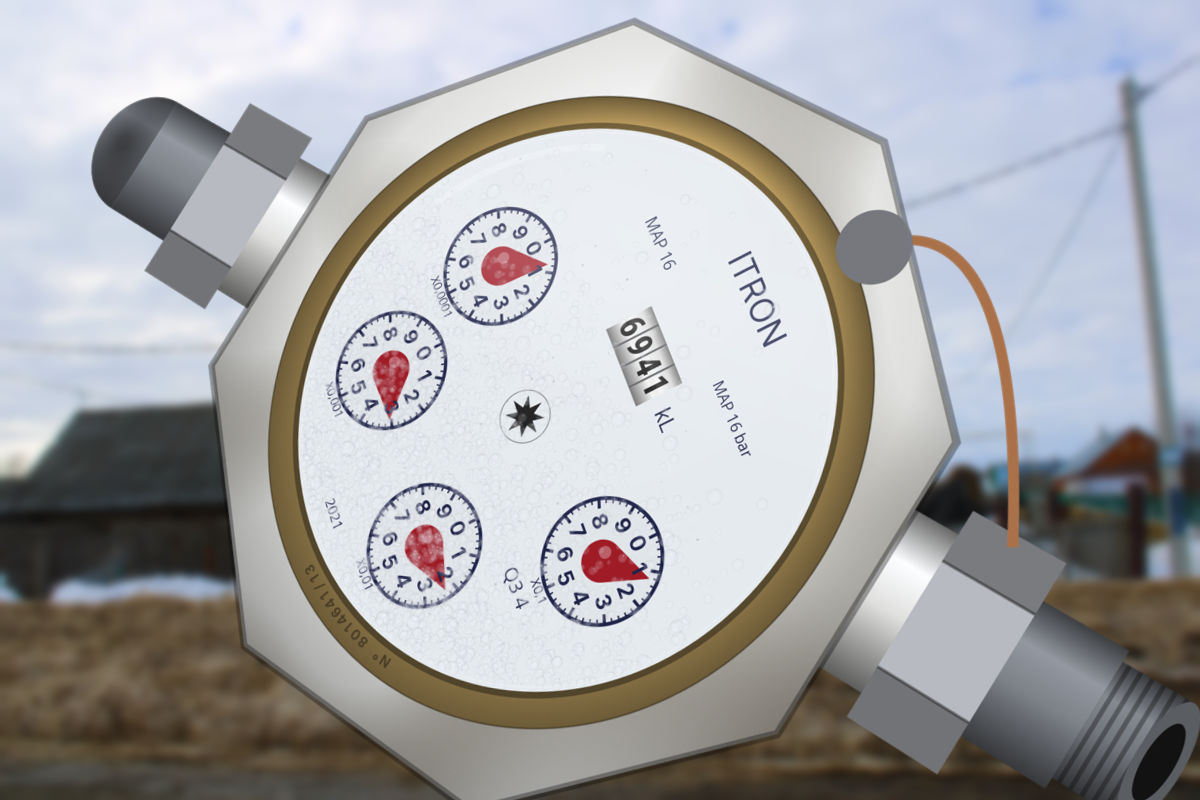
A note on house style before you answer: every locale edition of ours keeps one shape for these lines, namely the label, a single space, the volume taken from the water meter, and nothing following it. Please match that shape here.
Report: 6941.1230 kL
